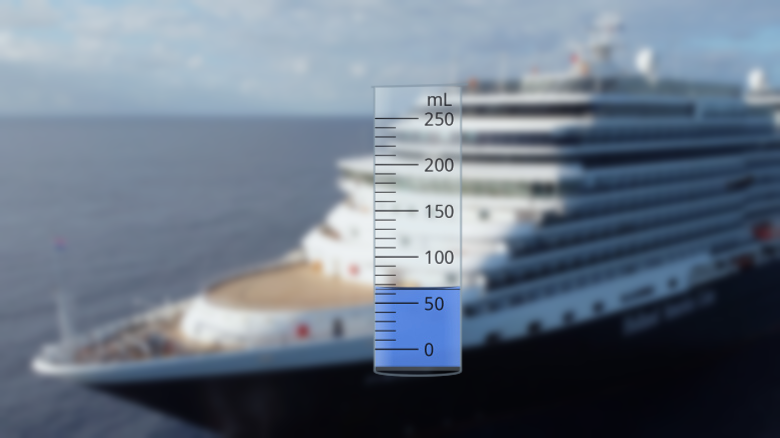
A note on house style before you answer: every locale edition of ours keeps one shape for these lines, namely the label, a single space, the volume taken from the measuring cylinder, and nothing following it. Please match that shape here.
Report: 65 mL
